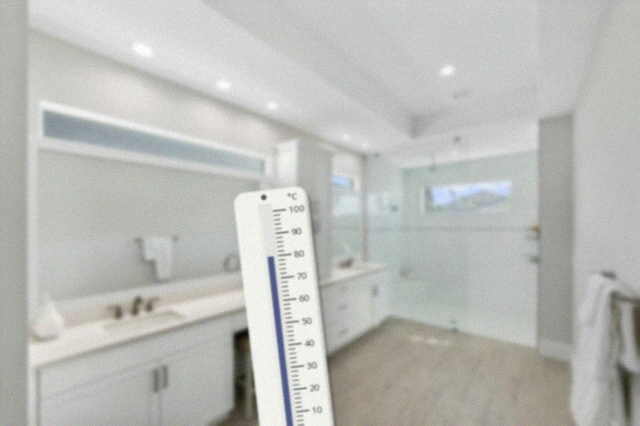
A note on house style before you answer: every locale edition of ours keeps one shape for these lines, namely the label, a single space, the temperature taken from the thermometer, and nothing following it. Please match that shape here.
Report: 80 °C
